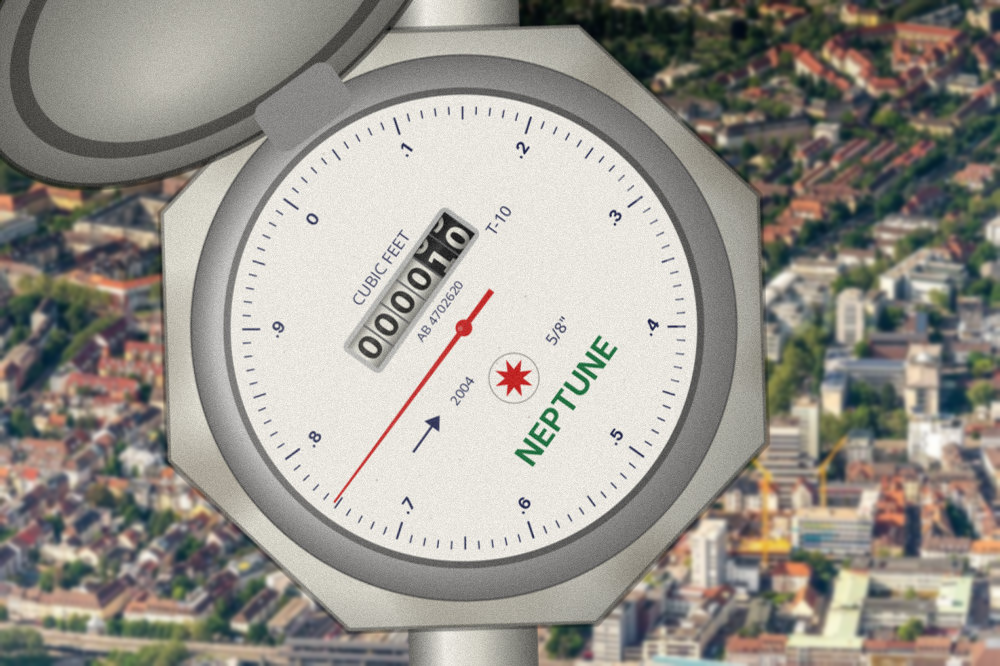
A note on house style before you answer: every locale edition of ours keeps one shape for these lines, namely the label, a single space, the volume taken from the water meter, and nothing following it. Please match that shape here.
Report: 9.75 ft³
